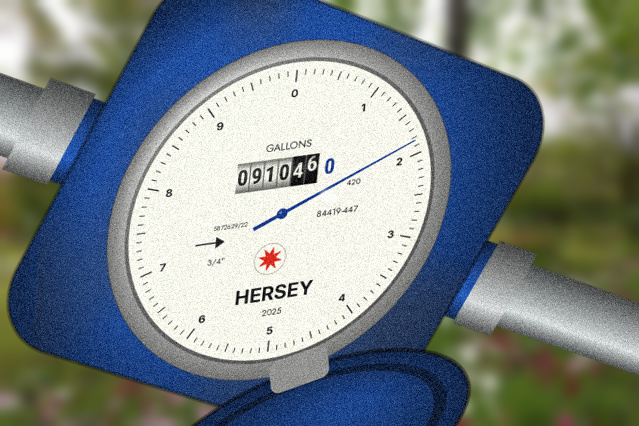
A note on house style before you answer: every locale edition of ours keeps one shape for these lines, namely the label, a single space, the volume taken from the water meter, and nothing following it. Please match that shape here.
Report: 910461.8 gal
